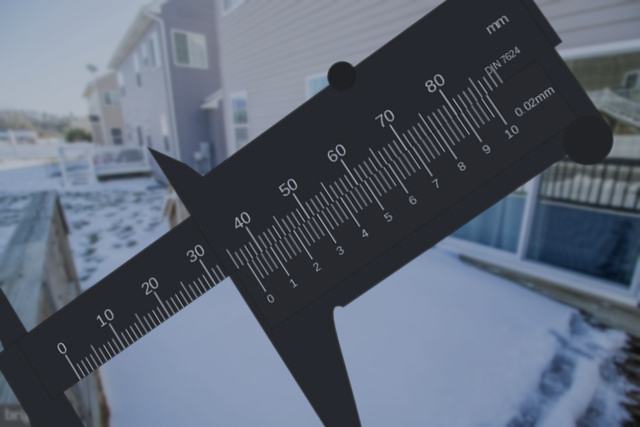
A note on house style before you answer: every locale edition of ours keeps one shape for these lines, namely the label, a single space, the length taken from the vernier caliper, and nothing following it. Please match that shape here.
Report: 36.8 mm
